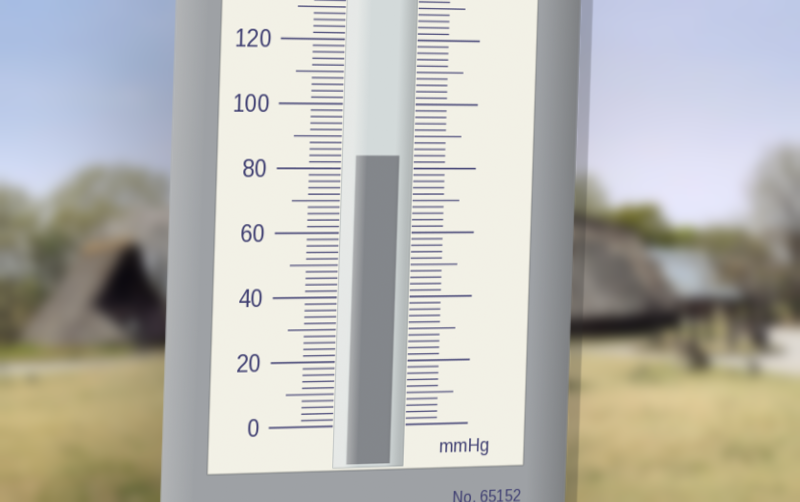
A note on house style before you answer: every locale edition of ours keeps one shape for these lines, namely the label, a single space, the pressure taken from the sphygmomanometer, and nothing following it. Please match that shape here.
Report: 84 mmHg
